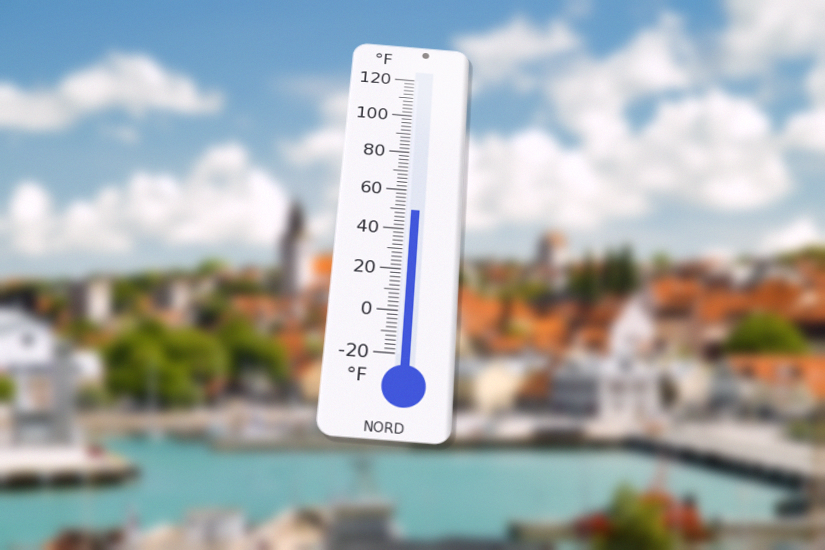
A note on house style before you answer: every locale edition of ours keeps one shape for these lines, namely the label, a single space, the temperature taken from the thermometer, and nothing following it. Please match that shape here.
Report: 50 °F
